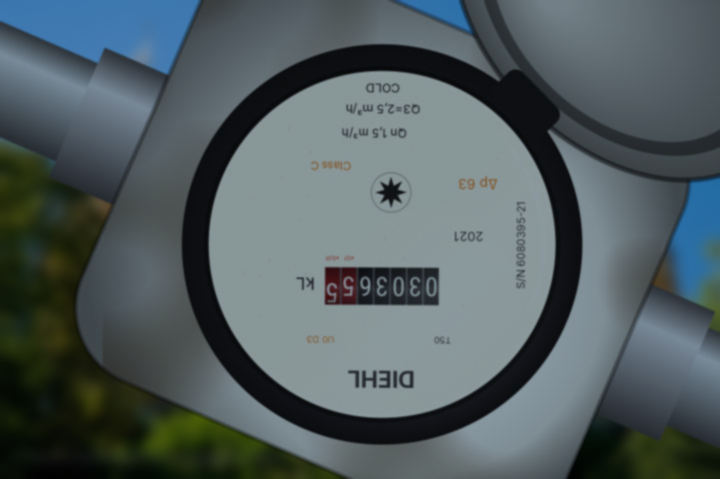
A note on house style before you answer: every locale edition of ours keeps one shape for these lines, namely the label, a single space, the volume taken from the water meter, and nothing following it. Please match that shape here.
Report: 3036.55 kL
